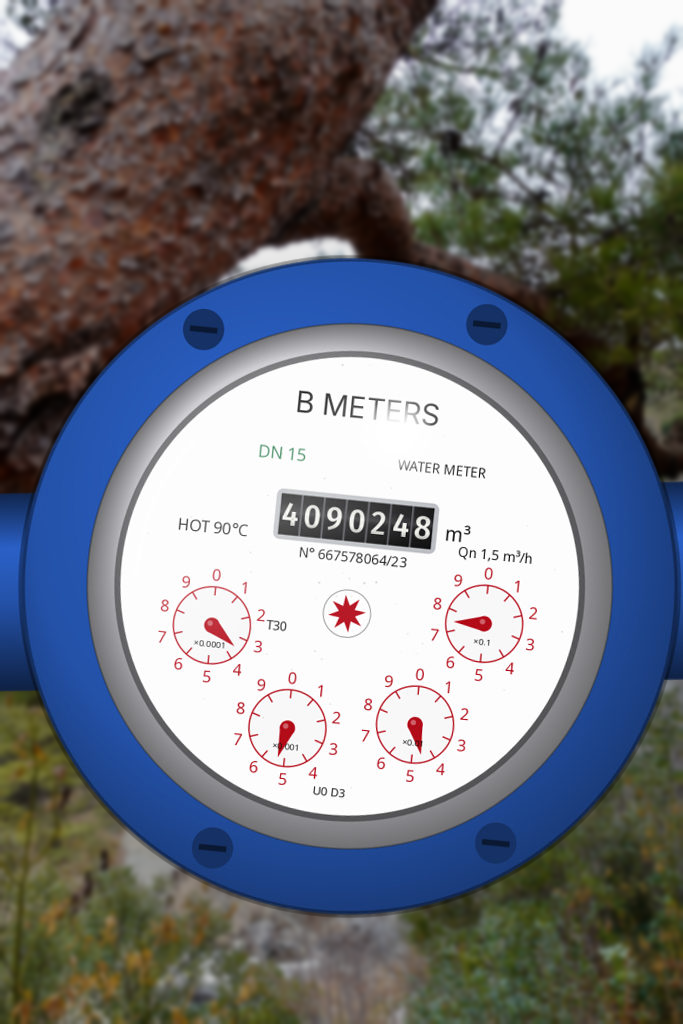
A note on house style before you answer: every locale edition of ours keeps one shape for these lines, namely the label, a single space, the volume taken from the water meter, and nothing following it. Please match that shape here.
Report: 4090248.7453 m³
